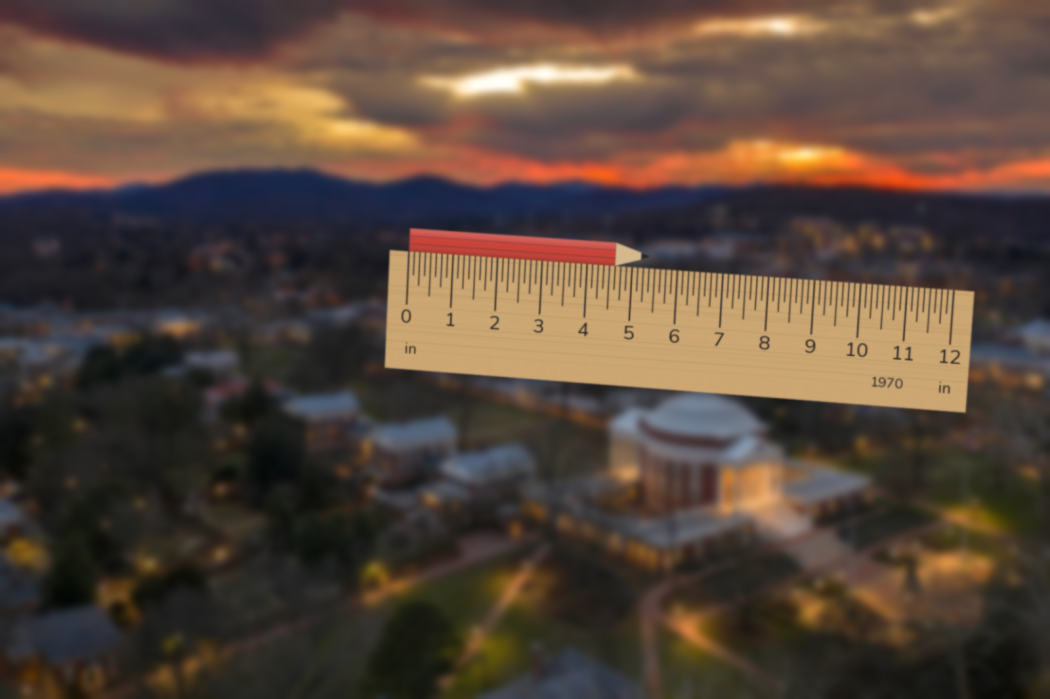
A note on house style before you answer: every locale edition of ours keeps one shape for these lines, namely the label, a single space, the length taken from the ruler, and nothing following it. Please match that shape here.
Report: 5.375 in
